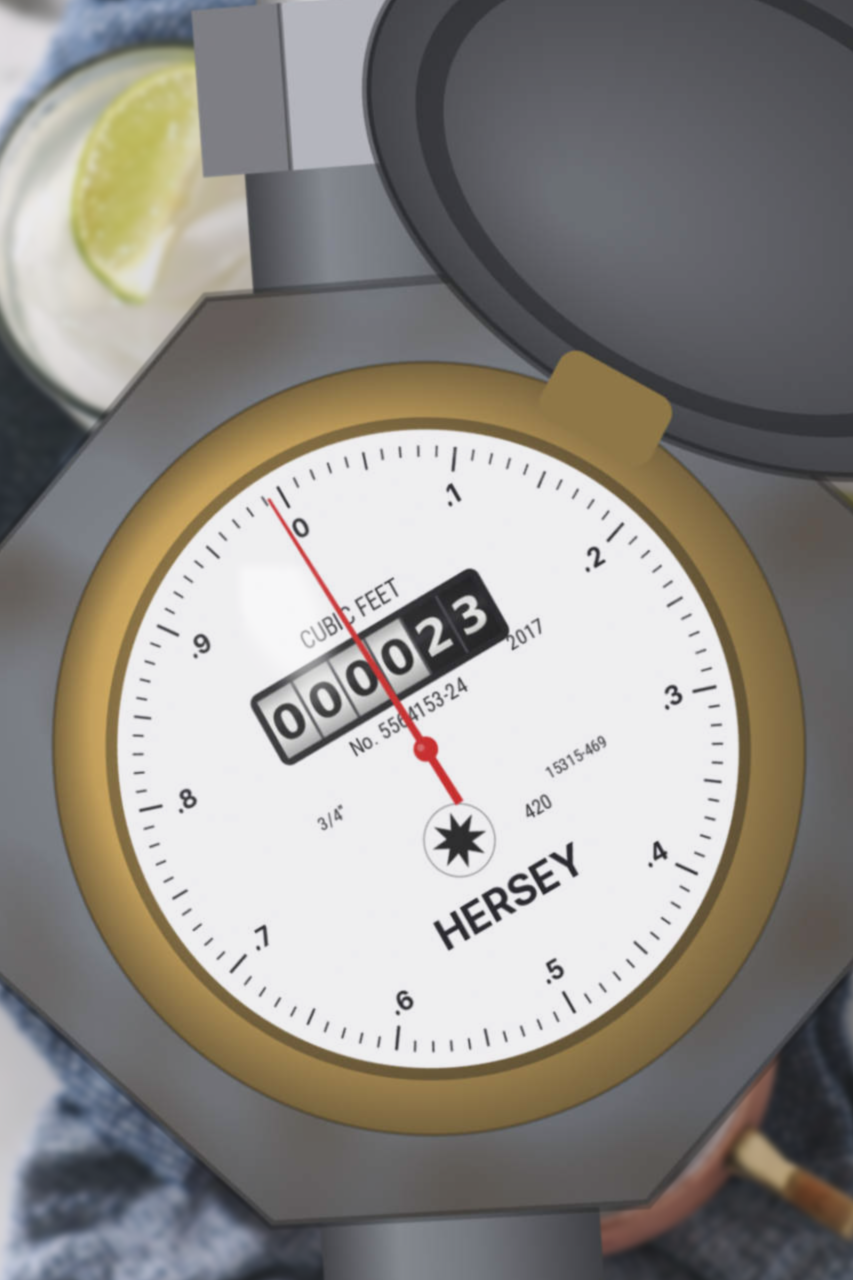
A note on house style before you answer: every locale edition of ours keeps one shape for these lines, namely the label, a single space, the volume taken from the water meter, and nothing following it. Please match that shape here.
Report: 22.99 ft³
